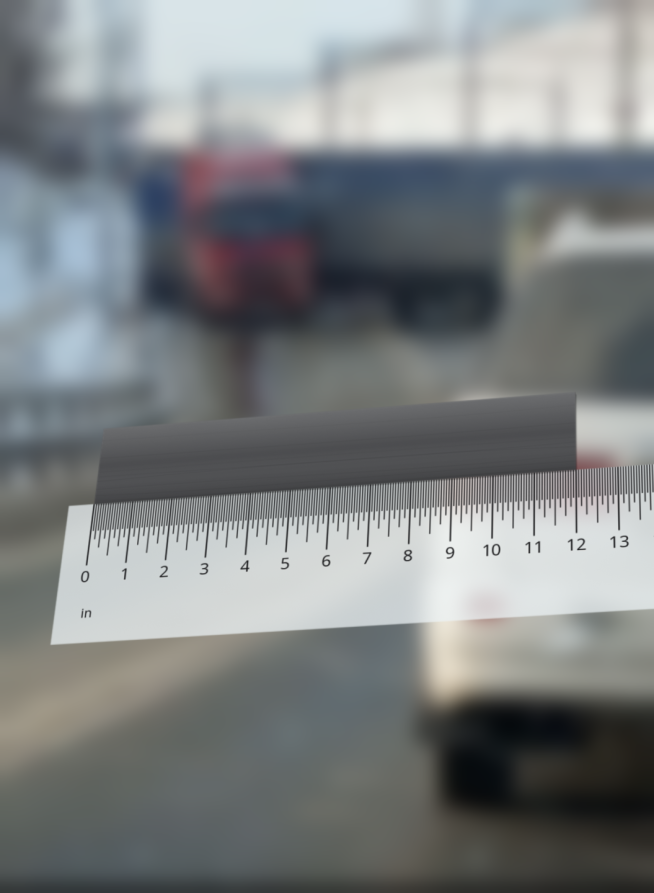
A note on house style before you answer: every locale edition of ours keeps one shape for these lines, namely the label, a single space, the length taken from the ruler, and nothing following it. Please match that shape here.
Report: 12 in
